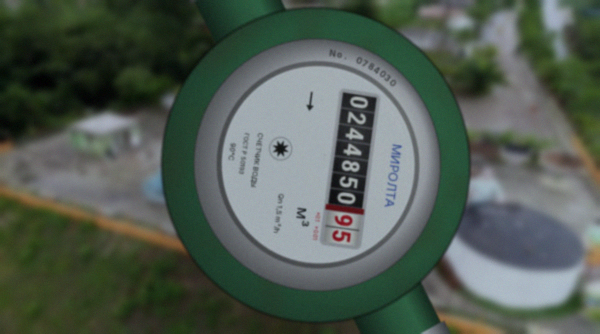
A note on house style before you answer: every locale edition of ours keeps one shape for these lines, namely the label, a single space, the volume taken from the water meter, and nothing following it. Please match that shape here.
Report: 244850.95 m³
